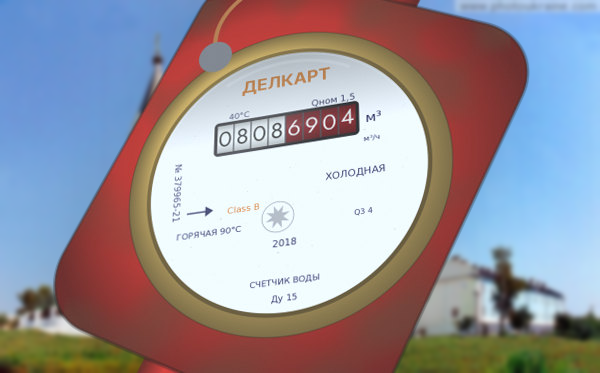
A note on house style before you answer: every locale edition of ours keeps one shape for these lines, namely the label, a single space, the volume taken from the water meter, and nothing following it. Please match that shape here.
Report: 808.6904 m³
